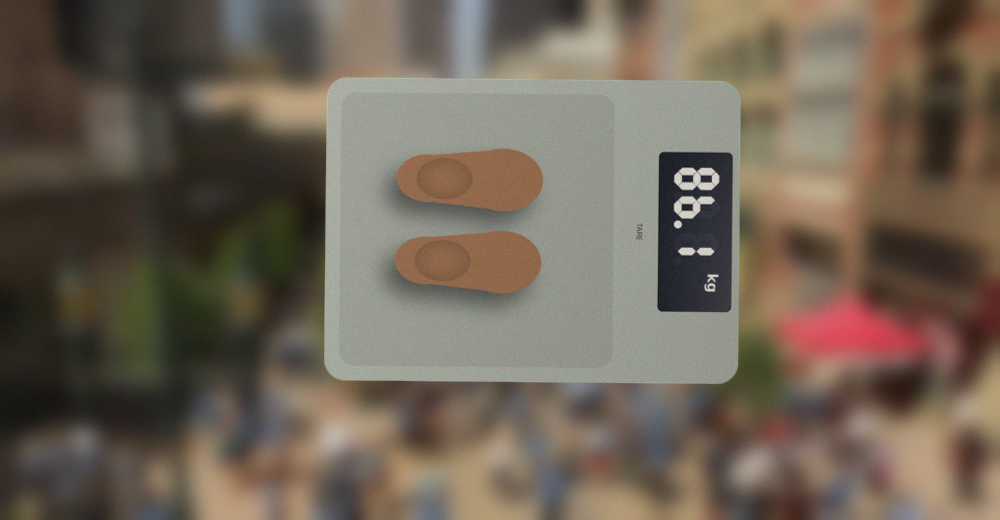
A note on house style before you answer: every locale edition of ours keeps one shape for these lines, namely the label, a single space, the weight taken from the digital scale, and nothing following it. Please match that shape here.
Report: 86.1 kg
